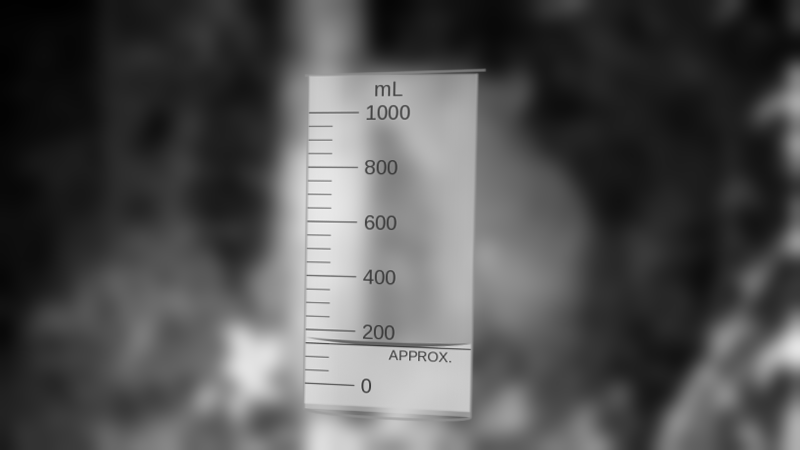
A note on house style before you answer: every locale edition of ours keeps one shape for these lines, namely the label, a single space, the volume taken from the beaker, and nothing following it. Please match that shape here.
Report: 150 mL
